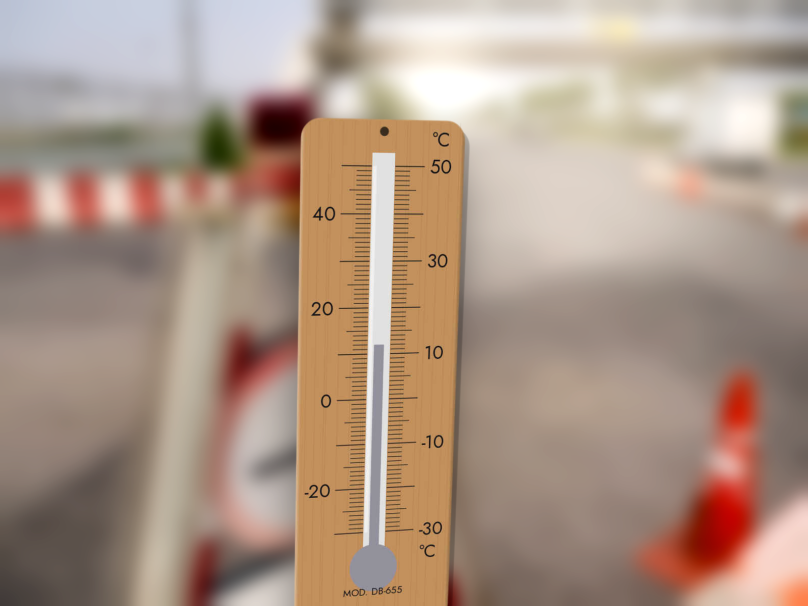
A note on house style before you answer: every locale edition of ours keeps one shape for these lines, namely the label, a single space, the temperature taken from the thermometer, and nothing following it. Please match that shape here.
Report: 12 °C
